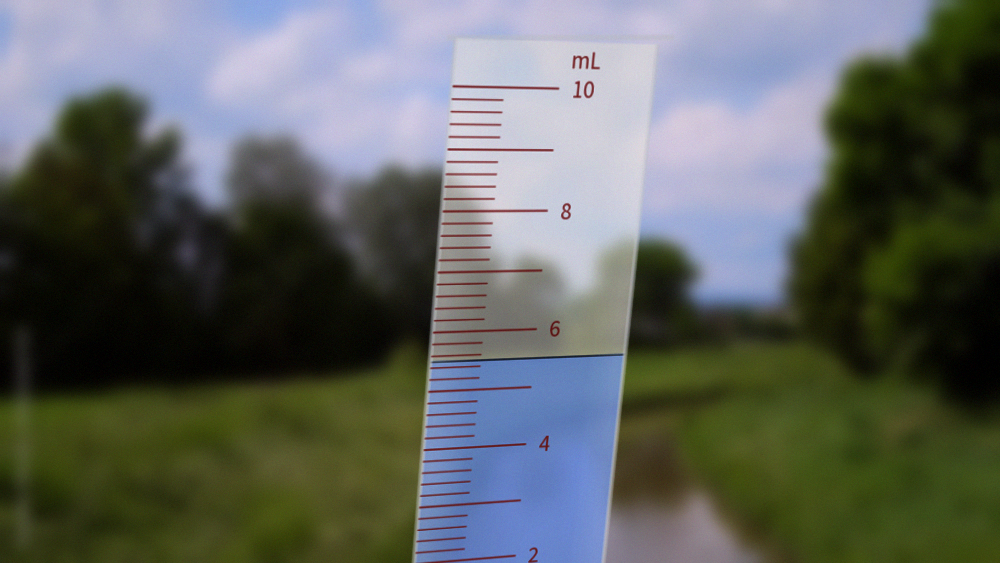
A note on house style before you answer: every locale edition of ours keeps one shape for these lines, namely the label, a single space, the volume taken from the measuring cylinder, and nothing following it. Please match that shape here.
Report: 5.5 mL
